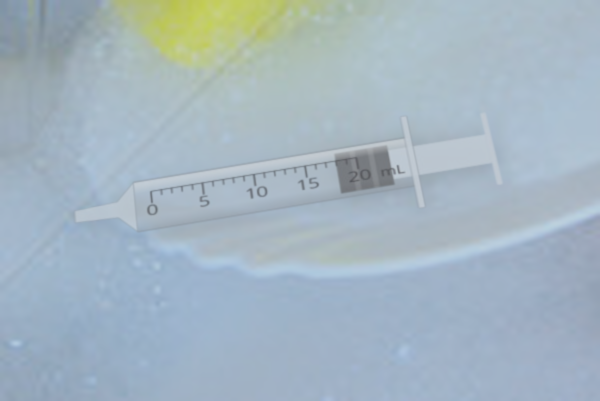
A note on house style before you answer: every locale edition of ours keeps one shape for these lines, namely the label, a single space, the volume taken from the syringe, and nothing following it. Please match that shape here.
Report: 18 mL
